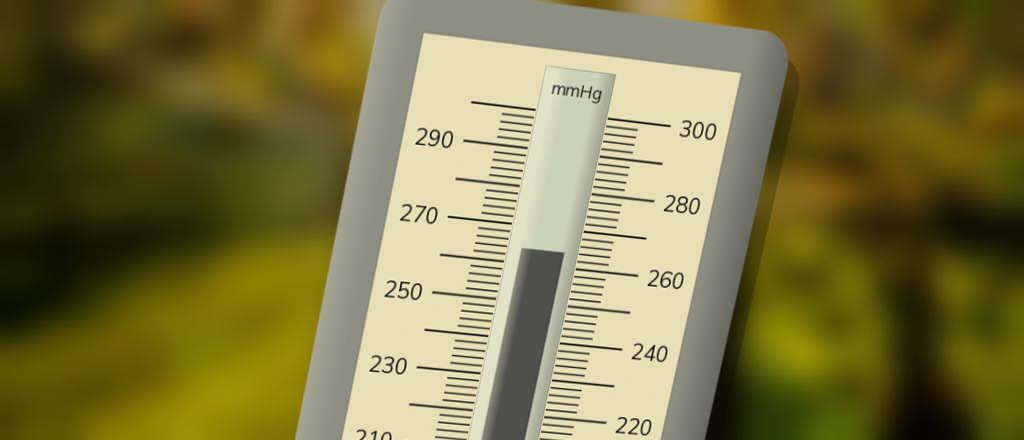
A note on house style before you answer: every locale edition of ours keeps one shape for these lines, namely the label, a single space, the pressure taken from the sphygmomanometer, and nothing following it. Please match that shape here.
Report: 264 mmHg
